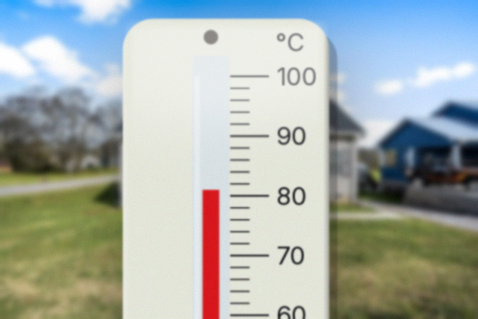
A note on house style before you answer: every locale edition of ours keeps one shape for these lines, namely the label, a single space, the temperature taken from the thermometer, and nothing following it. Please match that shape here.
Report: 81 °C
